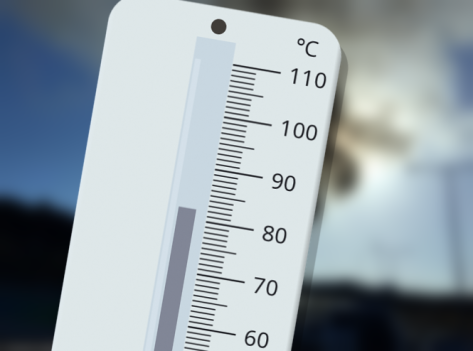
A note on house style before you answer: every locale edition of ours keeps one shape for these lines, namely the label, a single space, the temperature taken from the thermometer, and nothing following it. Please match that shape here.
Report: 82 °C
